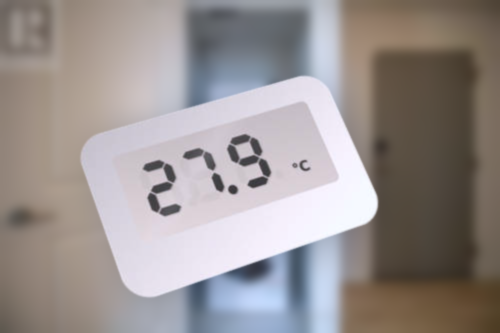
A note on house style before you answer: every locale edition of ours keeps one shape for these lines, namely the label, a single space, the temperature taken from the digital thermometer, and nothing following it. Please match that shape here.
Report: 27.9 °C
